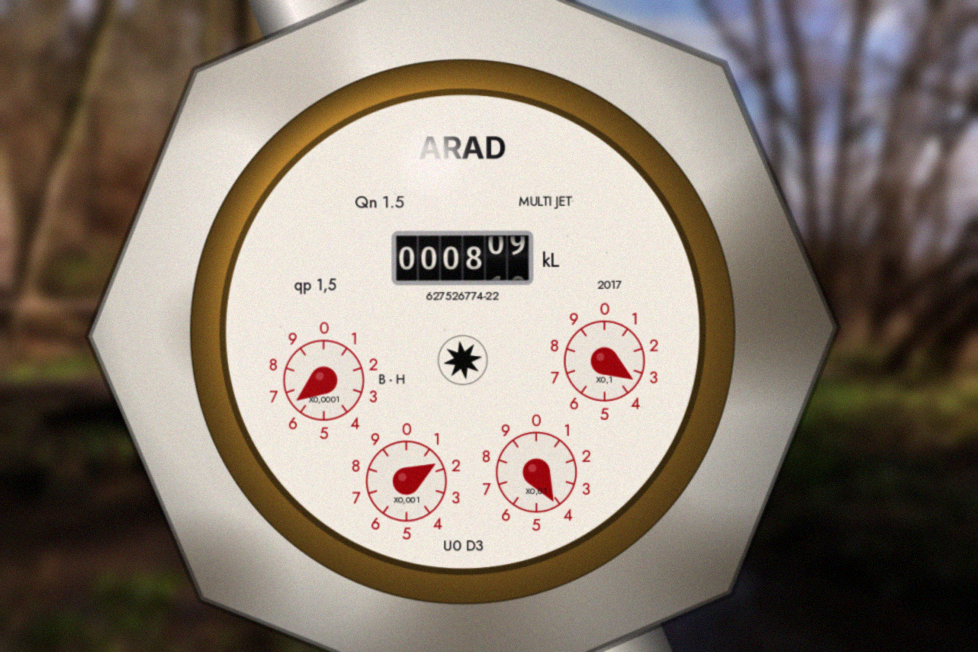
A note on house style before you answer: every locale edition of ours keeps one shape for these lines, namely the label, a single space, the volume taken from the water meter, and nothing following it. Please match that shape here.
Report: 809.3416 kL
